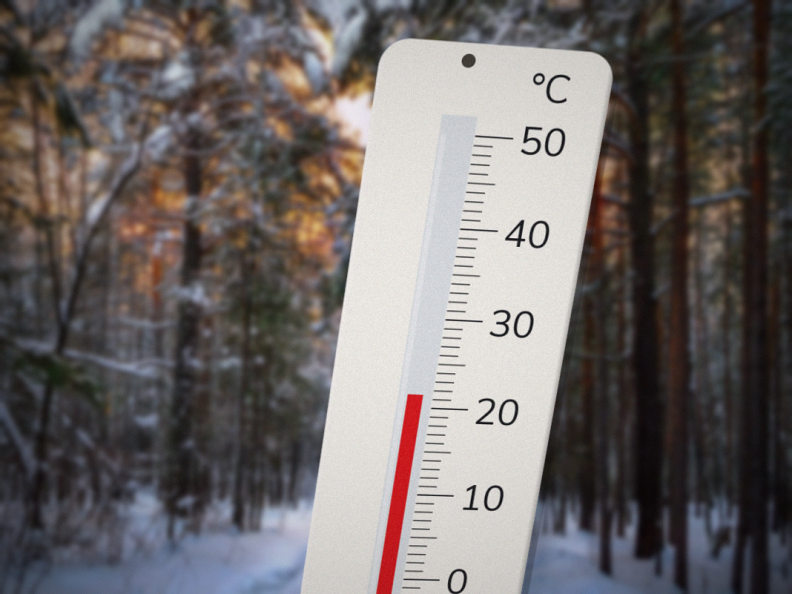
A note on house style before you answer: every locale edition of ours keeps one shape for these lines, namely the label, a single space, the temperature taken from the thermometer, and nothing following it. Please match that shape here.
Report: 21.5 °C
